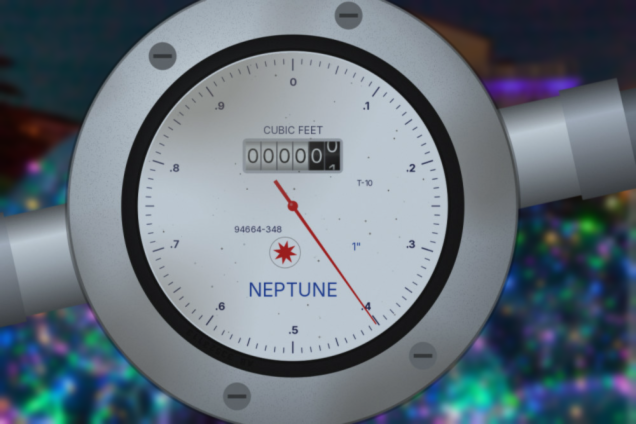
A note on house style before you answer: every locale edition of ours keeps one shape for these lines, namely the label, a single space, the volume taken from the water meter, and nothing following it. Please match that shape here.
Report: 0.40 ft³
